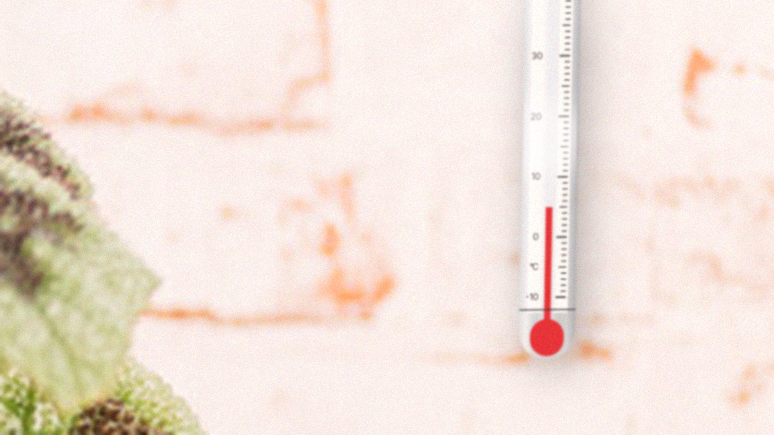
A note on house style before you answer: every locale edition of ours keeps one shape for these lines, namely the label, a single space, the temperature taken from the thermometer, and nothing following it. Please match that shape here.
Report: 5 °C
